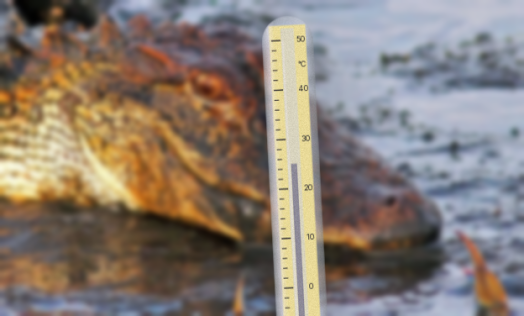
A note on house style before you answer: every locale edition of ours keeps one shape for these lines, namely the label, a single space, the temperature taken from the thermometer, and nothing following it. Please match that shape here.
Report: 25 °C
